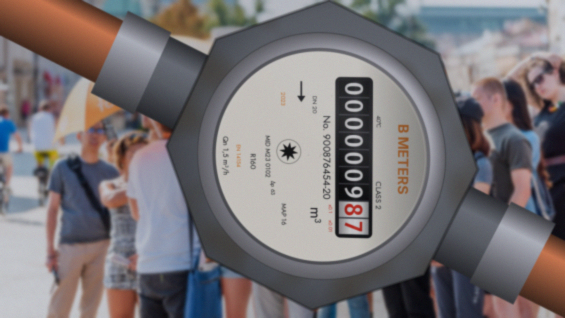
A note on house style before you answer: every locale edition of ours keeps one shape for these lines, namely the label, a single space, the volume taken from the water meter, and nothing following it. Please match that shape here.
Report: 9.87 m³
